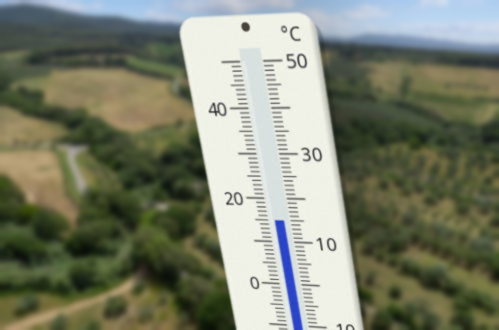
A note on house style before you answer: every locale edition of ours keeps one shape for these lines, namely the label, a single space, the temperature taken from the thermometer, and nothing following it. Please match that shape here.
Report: 15 °C
